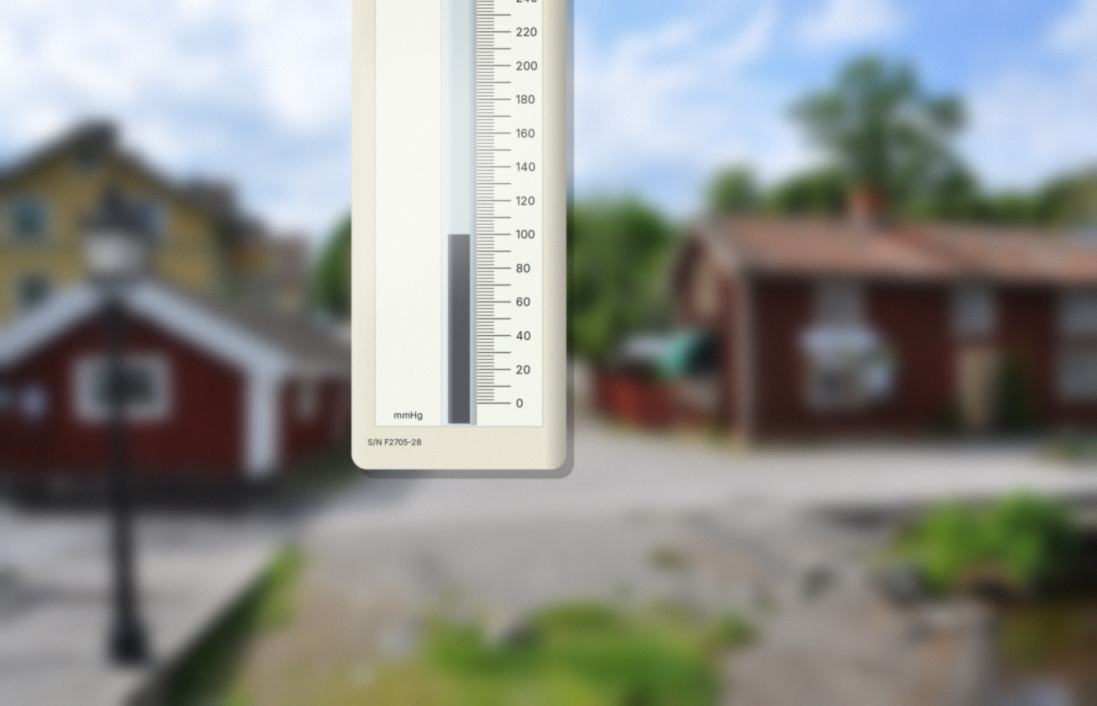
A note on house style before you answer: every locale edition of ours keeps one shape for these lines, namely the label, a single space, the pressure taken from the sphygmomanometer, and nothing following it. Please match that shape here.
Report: 100 mmHg
